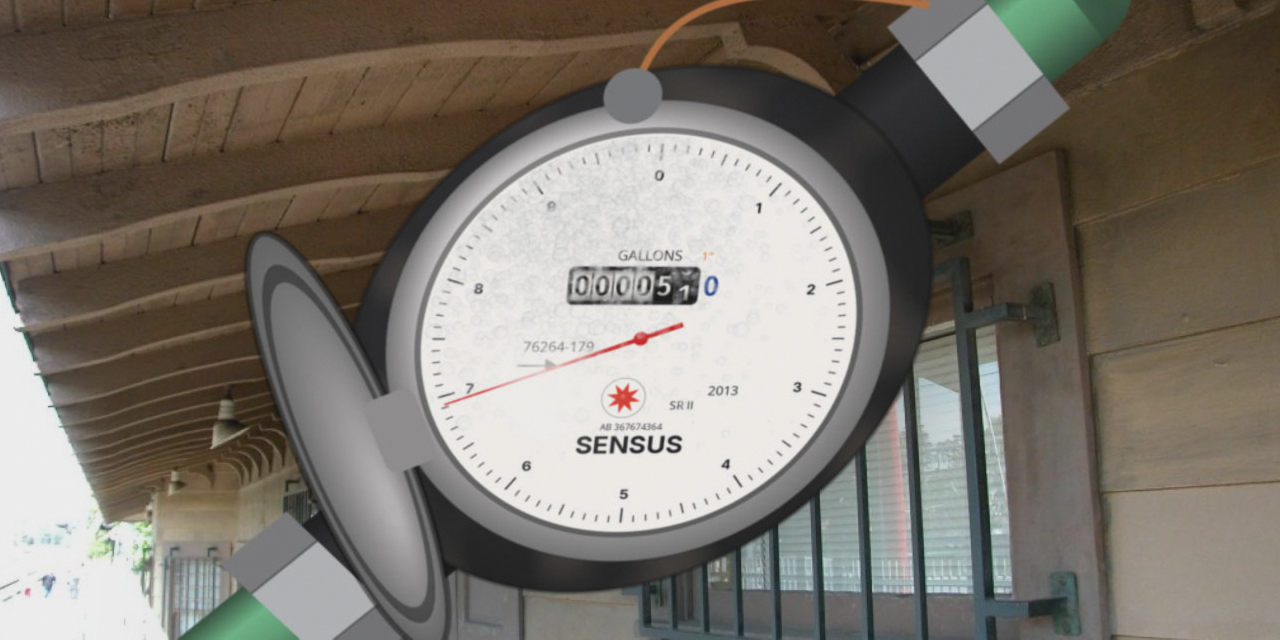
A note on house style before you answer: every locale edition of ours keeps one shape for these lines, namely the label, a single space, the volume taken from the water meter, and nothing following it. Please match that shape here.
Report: 506.9 gal
